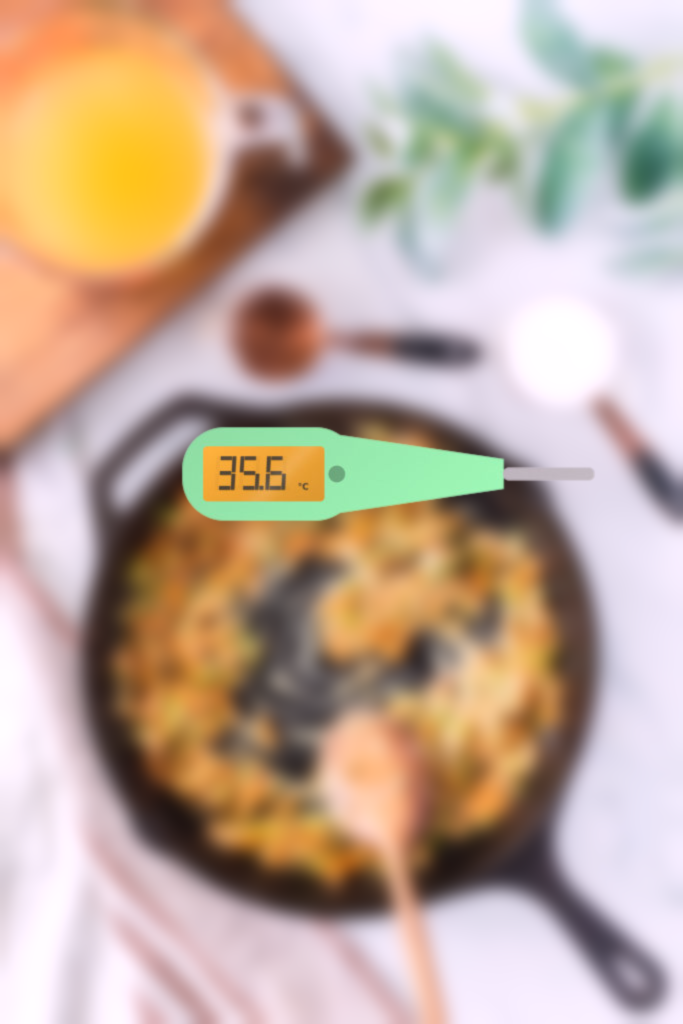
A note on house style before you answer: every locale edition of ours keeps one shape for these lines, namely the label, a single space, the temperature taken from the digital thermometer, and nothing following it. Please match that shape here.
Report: 35.6 °C
